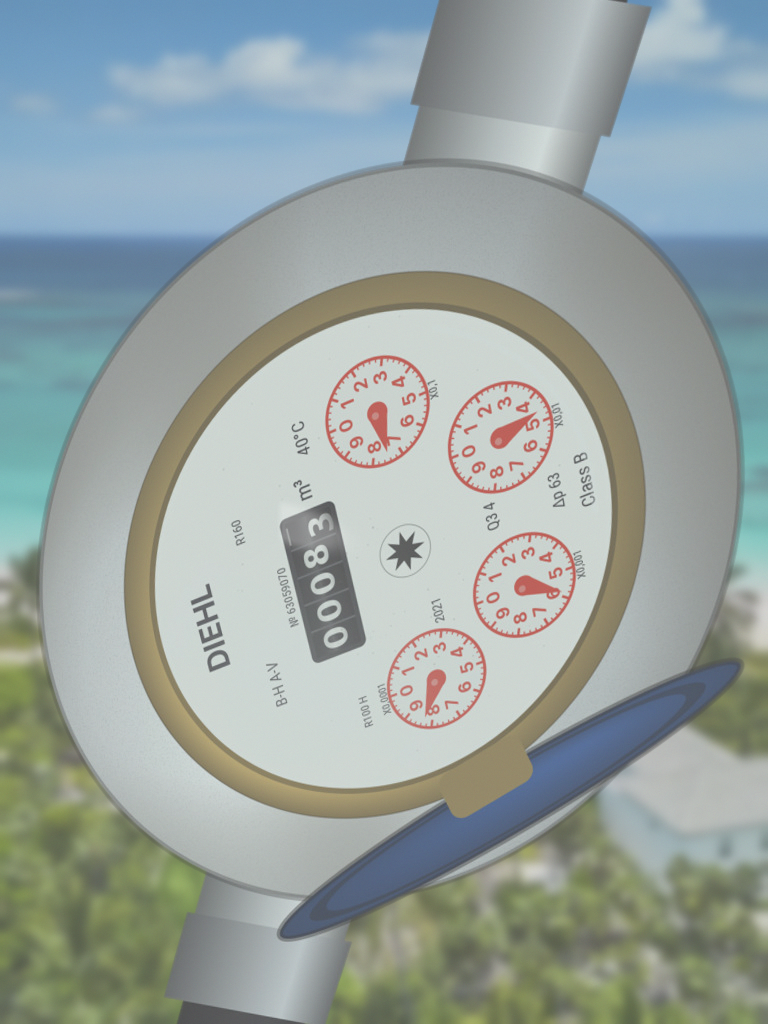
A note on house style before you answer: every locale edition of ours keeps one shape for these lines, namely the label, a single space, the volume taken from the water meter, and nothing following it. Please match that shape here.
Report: 82.7458 m³
